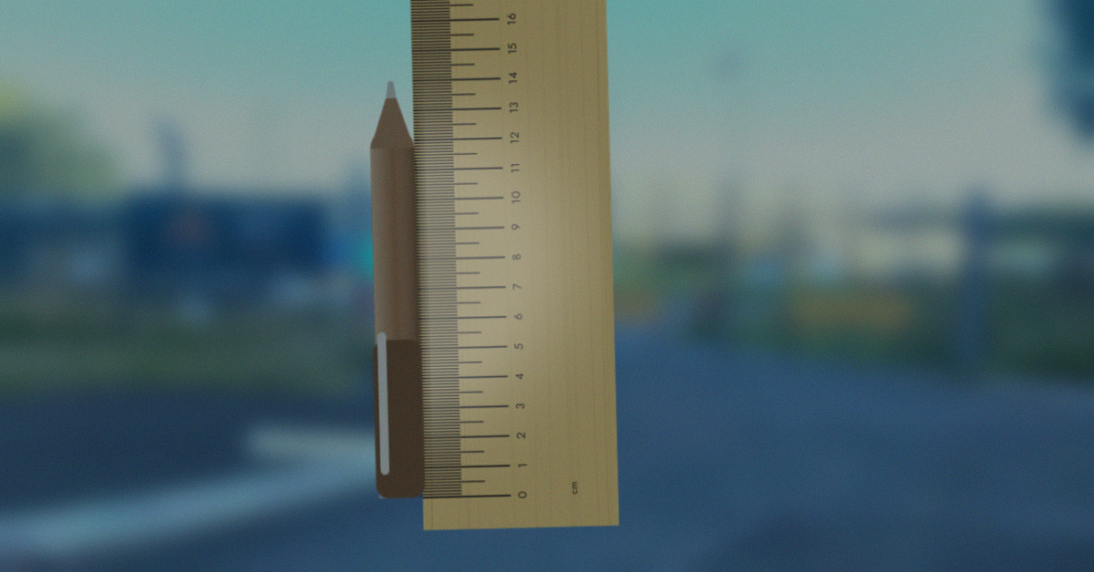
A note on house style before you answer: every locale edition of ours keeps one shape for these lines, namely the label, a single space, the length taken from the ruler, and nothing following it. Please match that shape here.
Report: 14 cm
